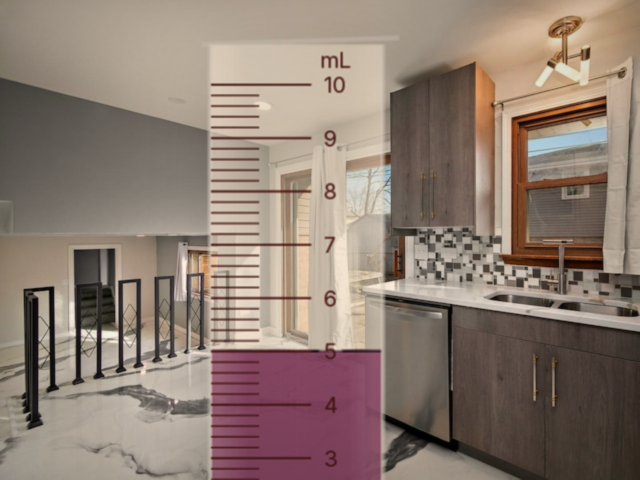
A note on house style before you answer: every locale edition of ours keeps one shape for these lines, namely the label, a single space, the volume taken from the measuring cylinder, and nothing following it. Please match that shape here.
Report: 5 mL
